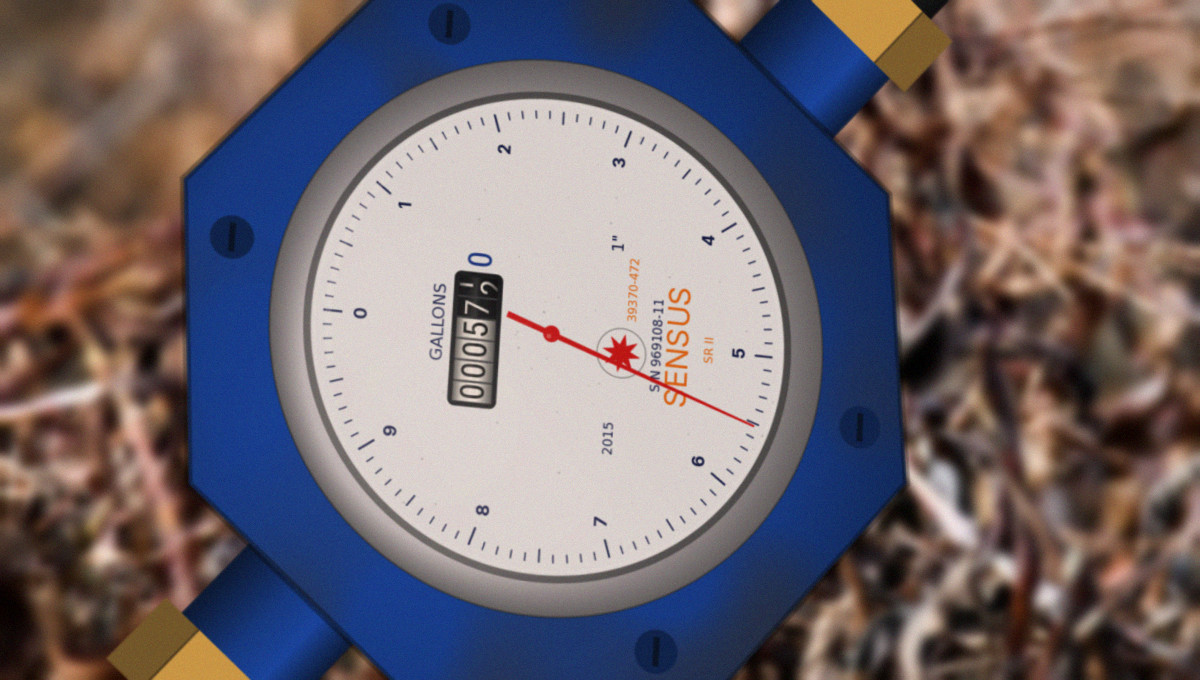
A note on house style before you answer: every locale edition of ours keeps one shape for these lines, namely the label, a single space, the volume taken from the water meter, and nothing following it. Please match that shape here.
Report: 5715.5 gal
